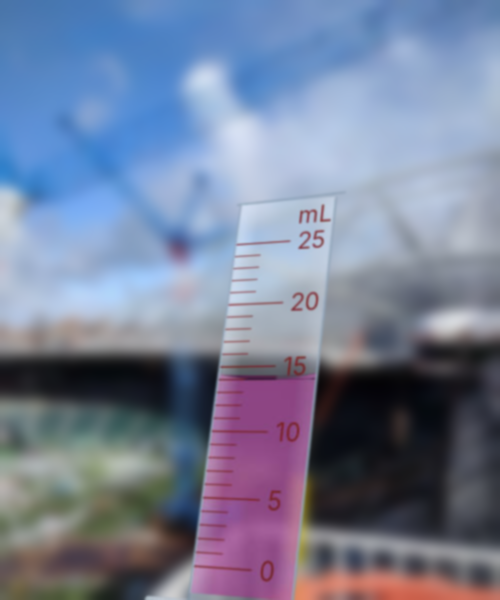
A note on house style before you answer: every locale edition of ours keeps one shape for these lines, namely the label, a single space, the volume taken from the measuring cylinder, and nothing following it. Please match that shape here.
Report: 14 mL
